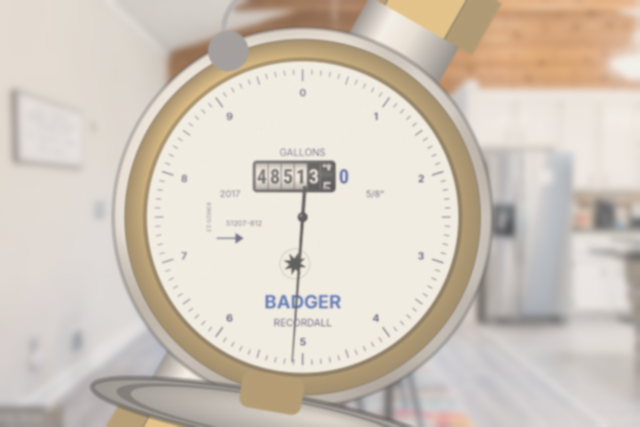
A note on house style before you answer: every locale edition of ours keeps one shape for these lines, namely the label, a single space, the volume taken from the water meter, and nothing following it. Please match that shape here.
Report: 4851345.1 gal
